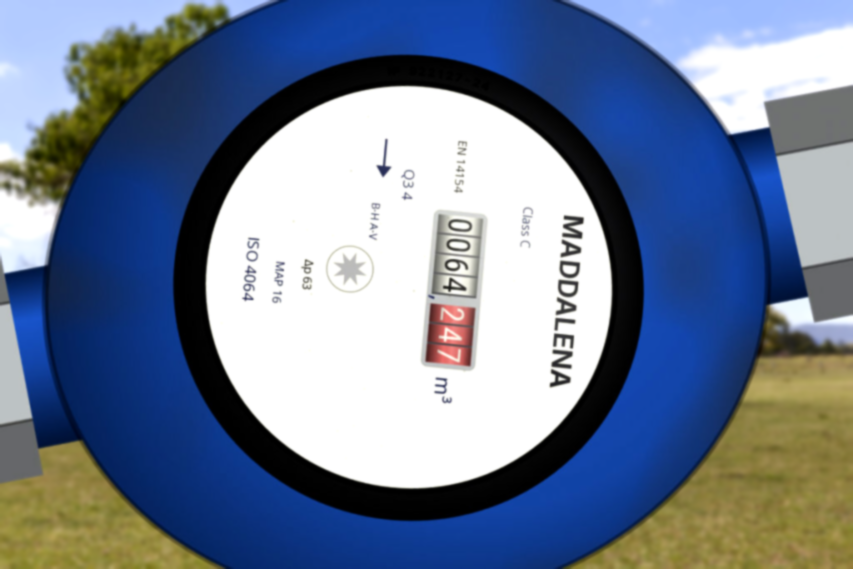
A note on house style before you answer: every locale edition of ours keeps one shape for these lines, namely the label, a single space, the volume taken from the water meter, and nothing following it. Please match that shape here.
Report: 64.247 m³
